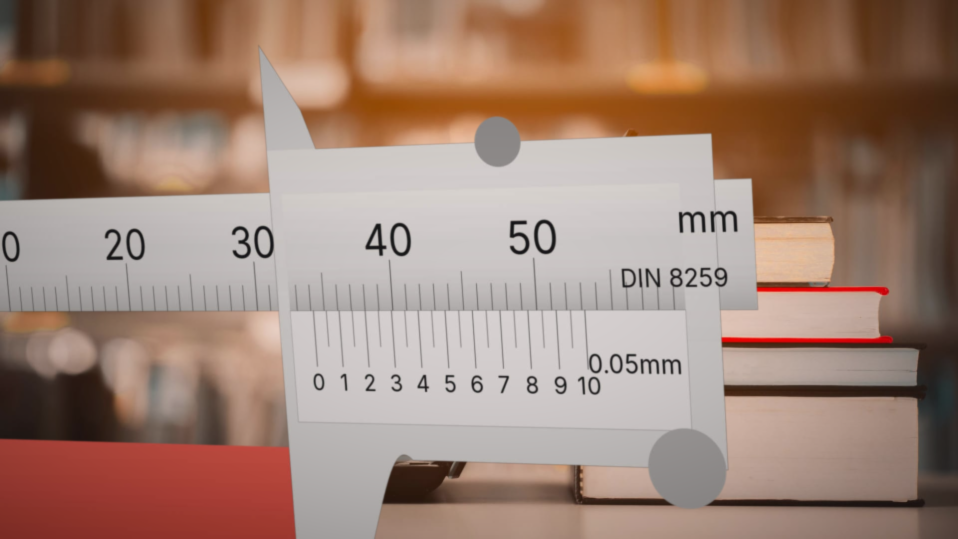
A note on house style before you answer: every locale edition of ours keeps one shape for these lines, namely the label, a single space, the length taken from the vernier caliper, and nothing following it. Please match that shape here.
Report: 34.2 mm
